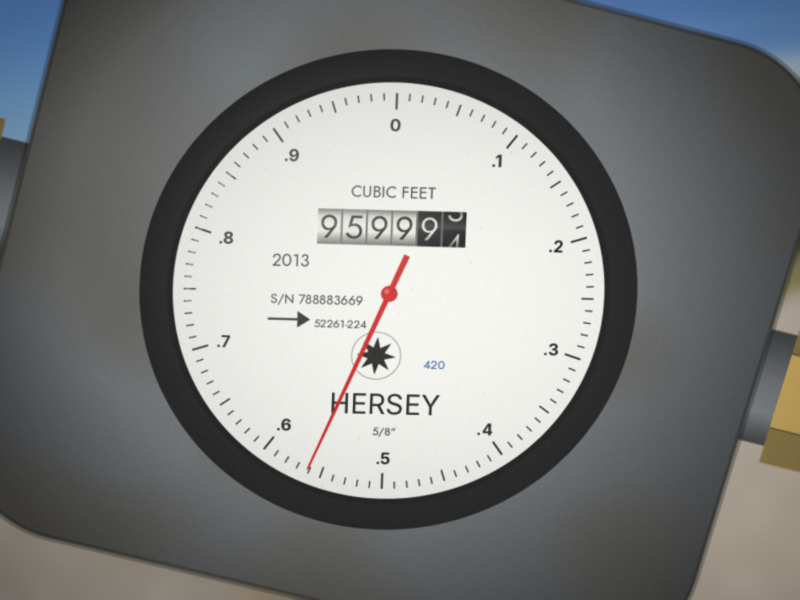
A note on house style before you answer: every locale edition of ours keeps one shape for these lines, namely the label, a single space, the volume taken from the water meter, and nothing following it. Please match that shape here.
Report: 959993.56 ft³
